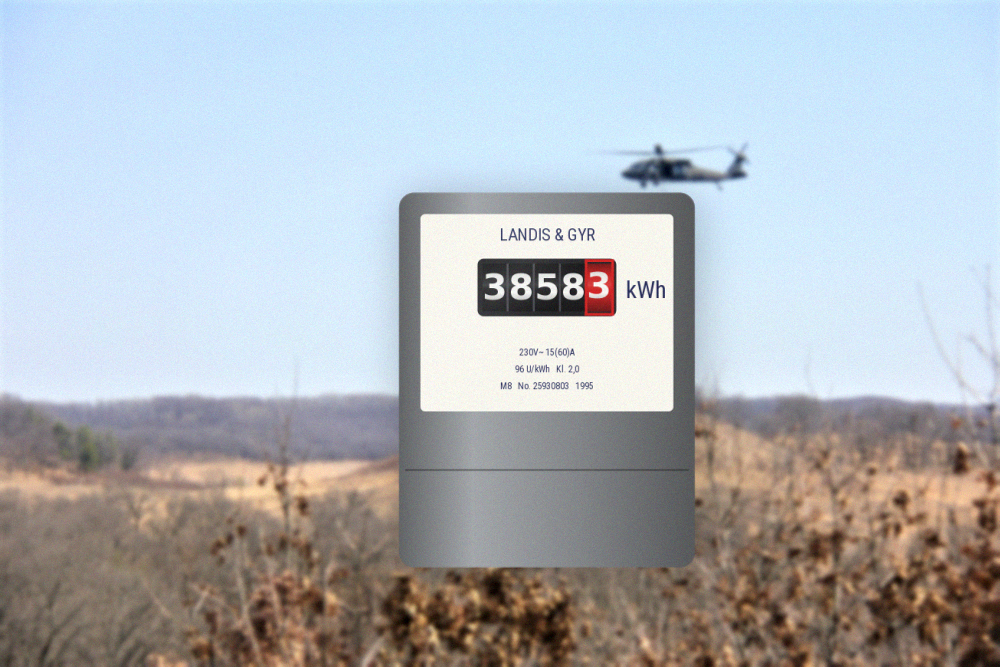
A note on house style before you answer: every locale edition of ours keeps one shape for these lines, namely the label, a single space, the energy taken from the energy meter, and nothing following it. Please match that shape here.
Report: 3858.3 kWh
